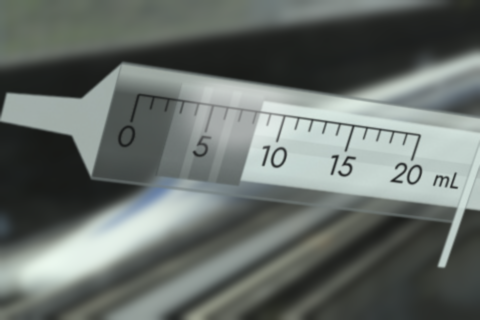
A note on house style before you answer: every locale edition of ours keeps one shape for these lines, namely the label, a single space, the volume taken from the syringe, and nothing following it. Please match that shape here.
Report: 2.5 mL
